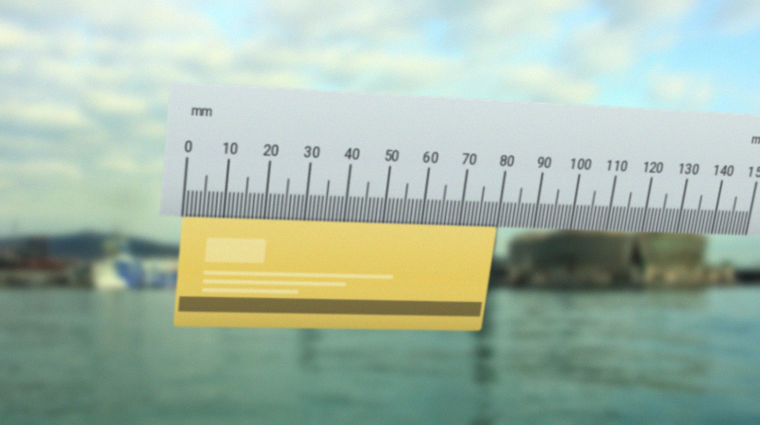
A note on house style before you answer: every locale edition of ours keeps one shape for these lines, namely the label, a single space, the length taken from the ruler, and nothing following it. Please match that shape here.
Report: 80 mm
